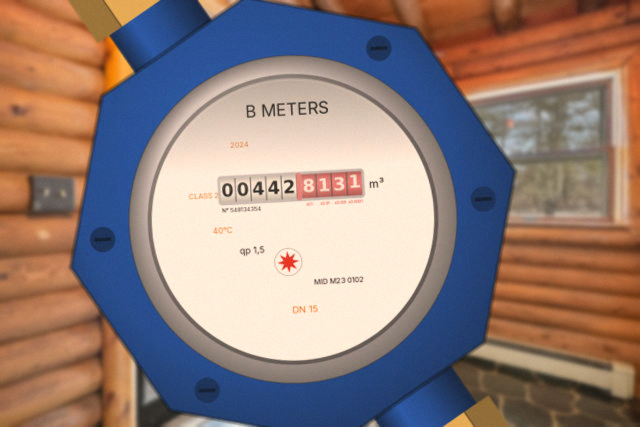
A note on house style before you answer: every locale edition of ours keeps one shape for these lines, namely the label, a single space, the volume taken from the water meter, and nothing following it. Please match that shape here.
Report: 442.8131 m³
